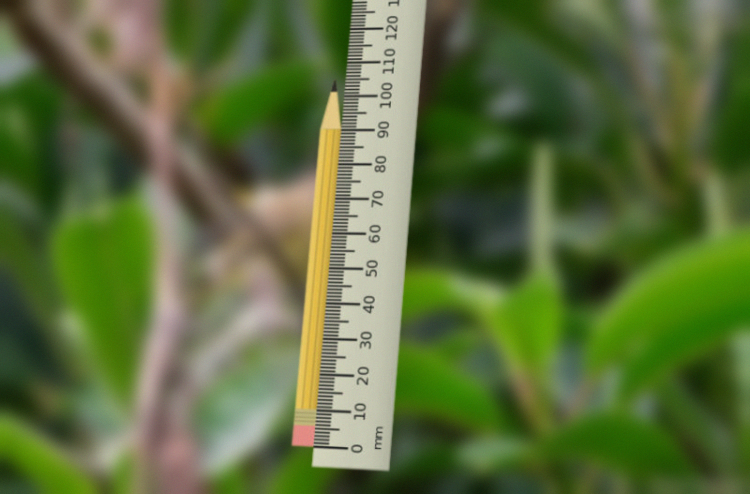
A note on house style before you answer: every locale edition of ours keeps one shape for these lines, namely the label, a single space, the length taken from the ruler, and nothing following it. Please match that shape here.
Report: 105 mm
